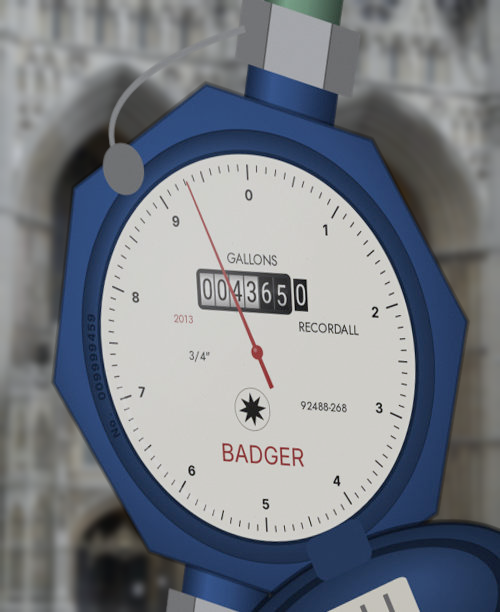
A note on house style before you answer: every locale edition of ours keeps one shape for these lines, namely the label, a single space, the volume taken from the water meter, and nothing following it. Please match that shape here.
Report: 43649.3 gal
